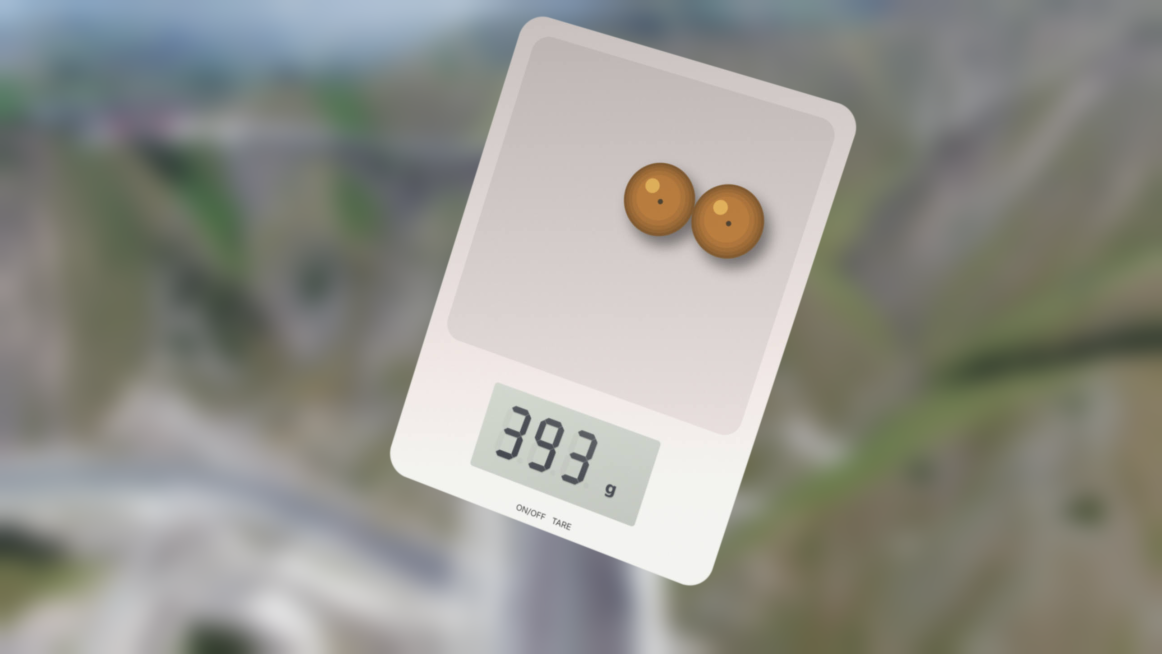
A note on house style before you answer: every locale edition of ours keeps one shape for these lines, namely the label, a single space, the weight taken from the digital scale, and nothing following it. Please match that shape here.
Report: 393 g
